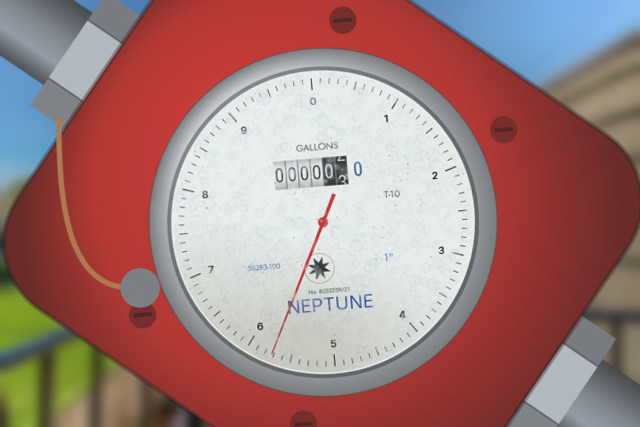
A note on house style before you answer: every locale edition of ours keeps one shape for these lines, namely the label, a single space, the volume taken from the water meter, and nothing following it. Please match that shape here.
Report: 25.7 gal
